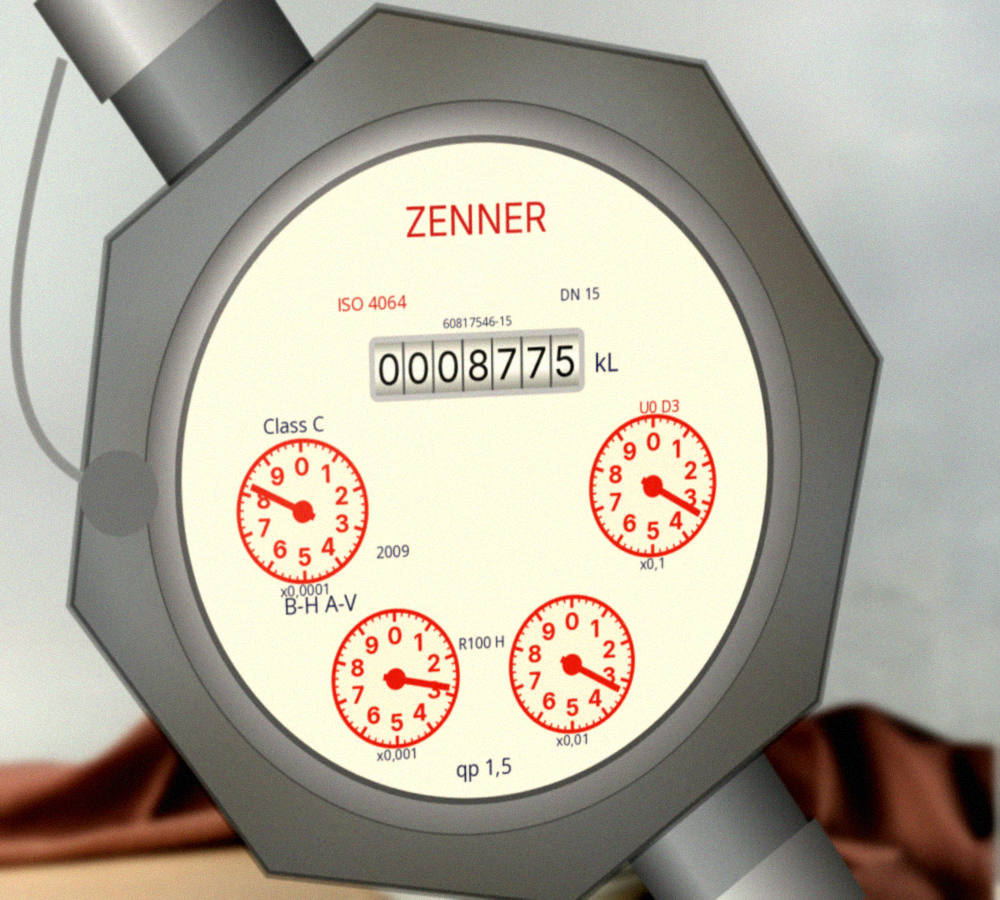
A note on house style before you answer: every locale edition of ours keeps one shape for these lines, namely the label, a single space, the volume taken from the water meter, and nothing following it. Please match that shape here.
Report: 8775.3328 kL
